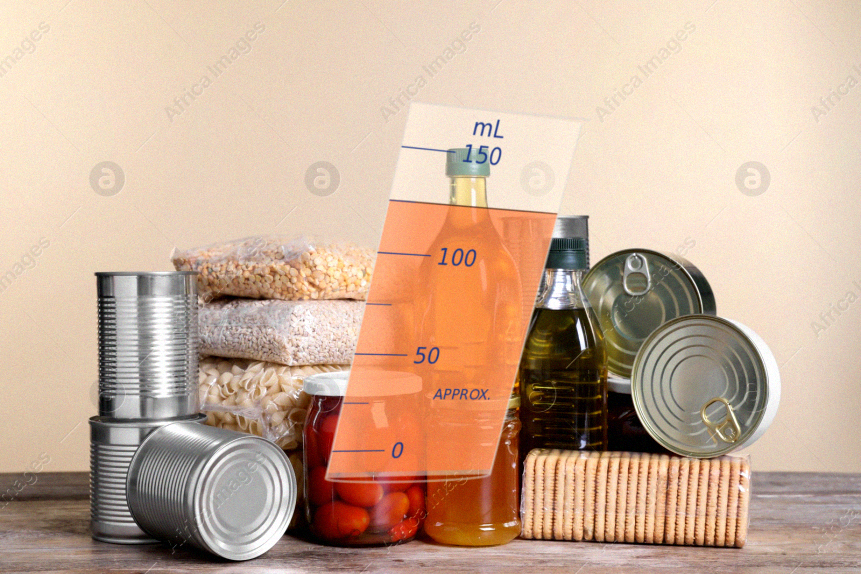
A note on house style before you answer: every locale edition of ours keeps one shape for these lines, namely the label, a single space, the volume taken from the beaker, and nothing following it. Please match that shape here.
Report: 125 mL
